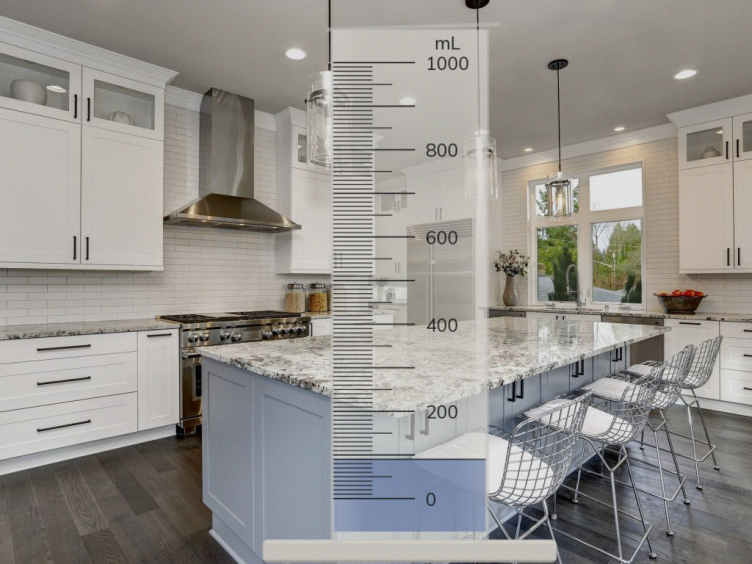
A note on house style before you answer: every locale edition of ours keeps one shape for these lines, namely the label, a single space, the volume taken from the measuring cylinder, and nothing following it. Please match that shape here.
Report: 90 mL
